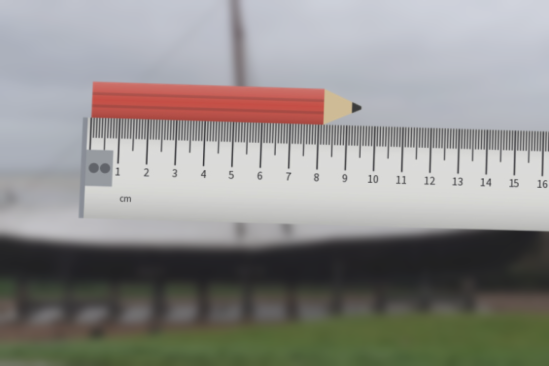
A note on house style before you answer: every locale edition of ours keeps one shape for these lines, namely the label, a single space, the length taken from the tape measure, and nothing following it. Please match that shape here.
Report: 9.5 cm
